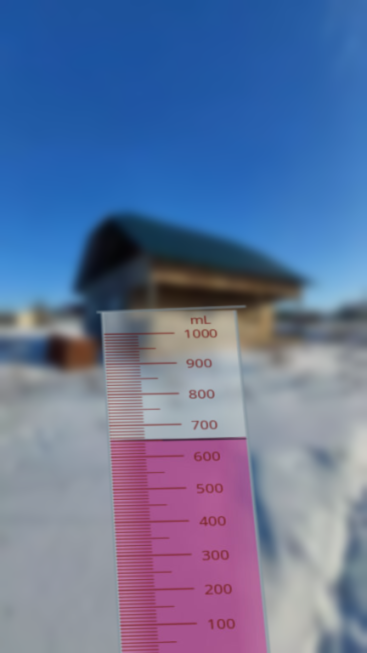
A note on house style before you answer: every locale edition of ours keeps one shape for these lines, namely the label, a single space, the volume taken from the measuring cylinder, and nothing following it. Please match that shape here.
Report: 650 mL
